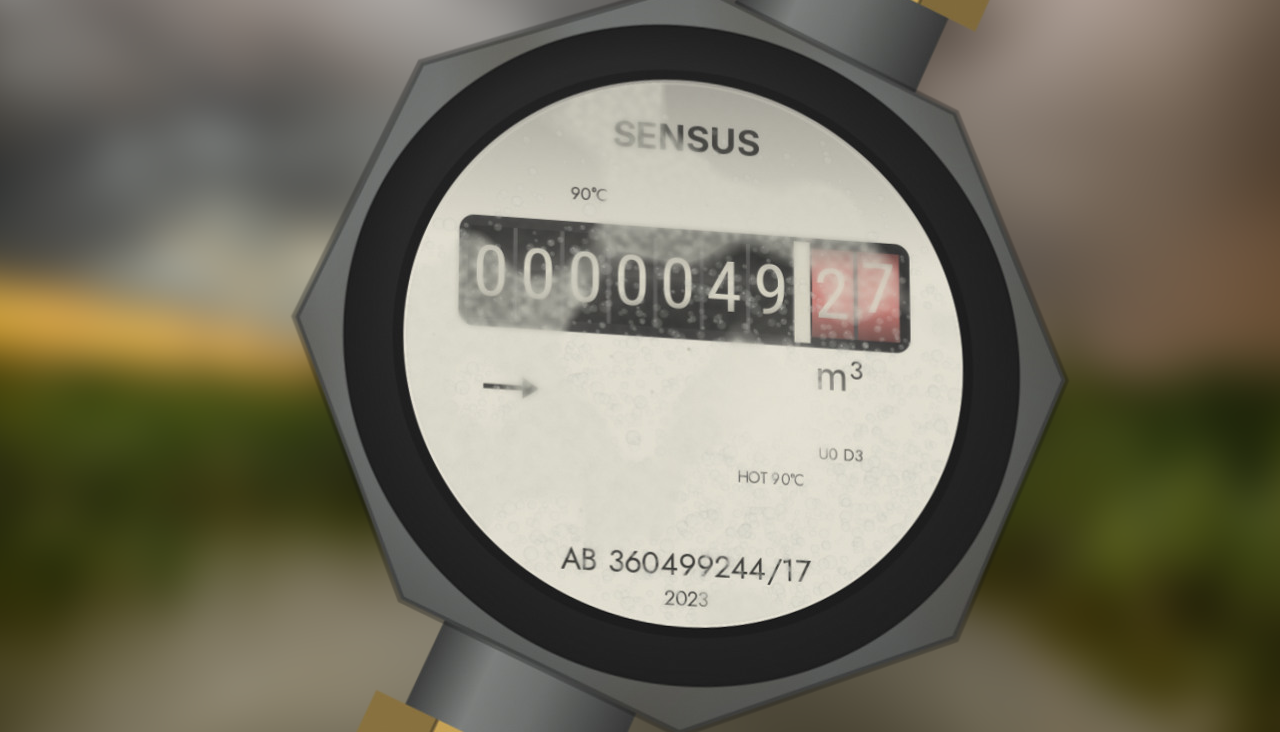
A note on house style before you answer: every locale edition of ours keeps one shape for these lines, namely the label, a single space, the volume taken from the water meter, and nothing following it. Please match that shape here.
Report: 49.27 m³
